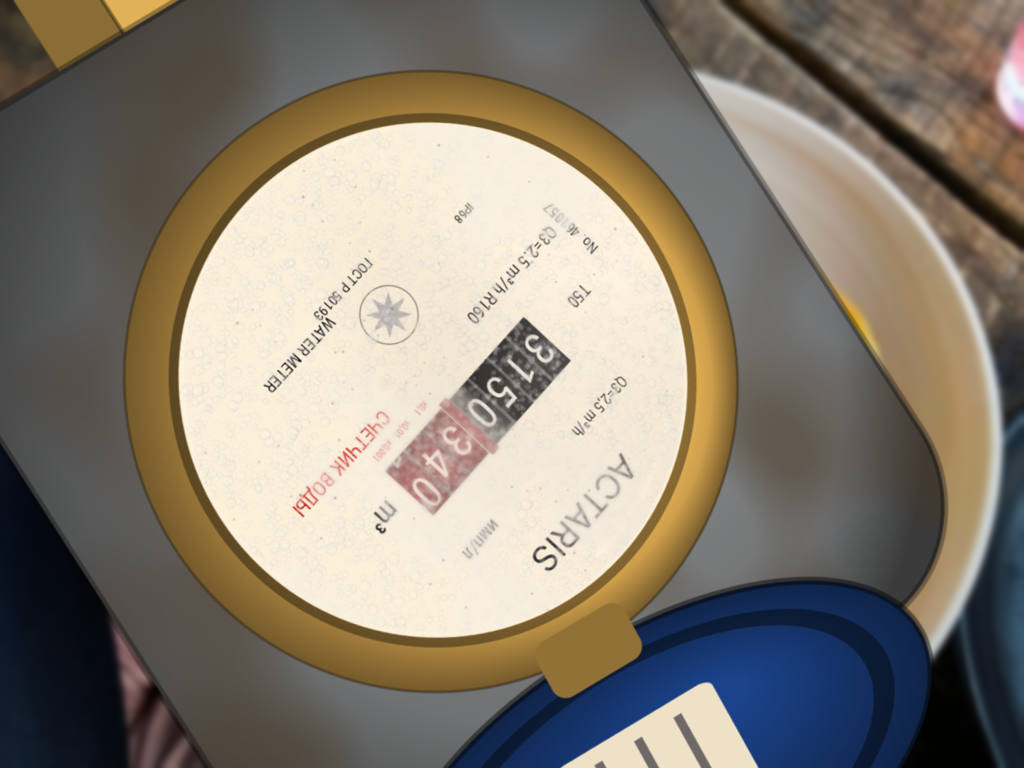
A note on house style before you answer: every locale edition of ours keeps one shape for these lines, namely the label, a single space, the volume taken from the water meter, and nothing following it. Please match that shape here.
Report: 3150.340 m³
